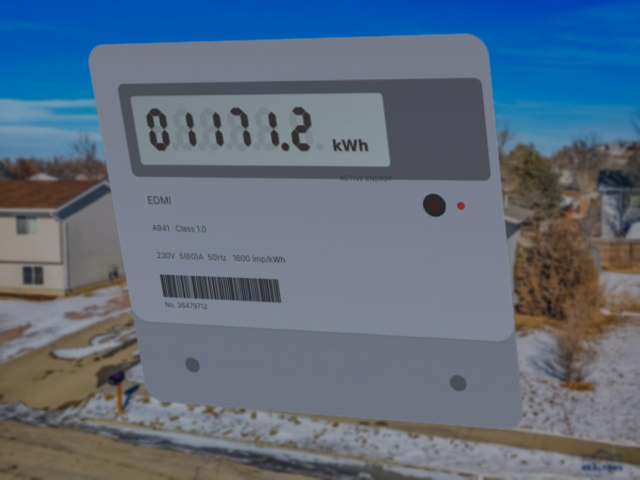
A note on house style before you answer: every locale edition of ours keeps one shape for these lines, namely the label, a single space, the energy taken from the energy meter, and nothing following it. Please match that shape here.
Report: 1171.2 kWh
